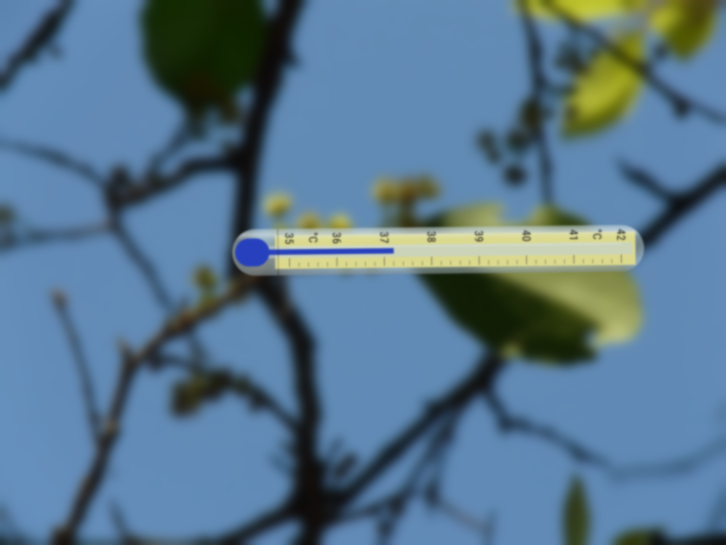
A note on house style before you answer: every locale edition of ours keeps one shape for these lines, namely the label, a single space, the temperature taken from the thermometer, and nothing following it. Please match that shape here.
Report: 37.2 °C
